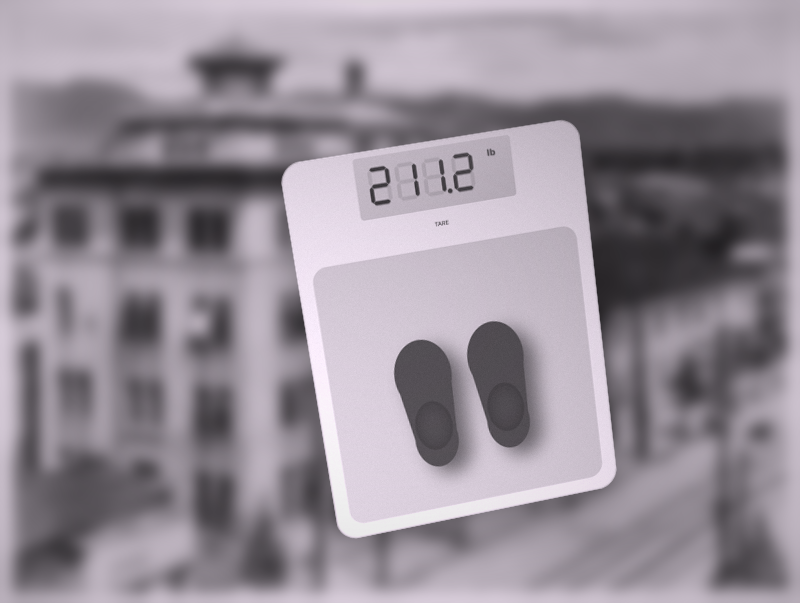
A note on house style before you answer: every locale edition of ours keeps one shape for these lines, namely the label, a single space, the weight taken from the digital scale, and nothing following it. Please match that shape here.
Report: 211.2 lb
